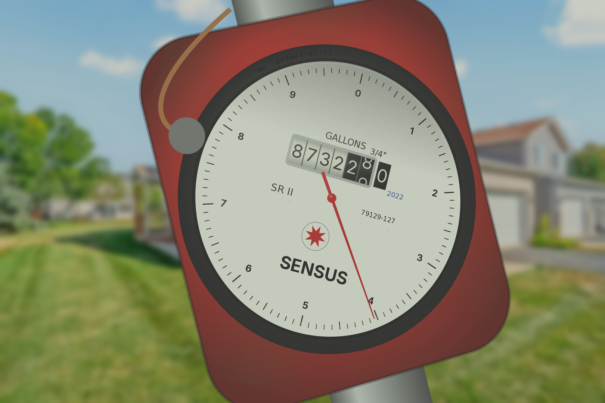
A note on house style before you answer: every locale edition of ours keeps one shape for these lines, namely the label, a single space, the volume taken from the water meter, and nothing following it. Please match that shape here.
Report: 8732284.0 gal
